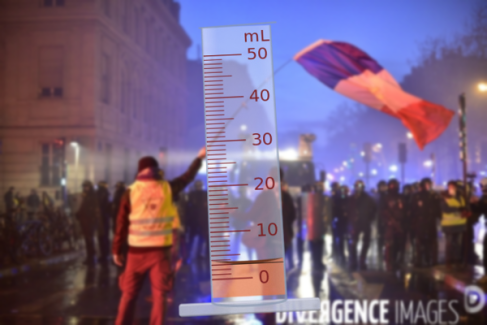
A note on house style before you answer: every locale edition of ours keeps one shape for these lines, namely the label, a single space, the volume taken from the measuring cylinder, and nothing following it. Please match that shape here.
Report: 3 mL
